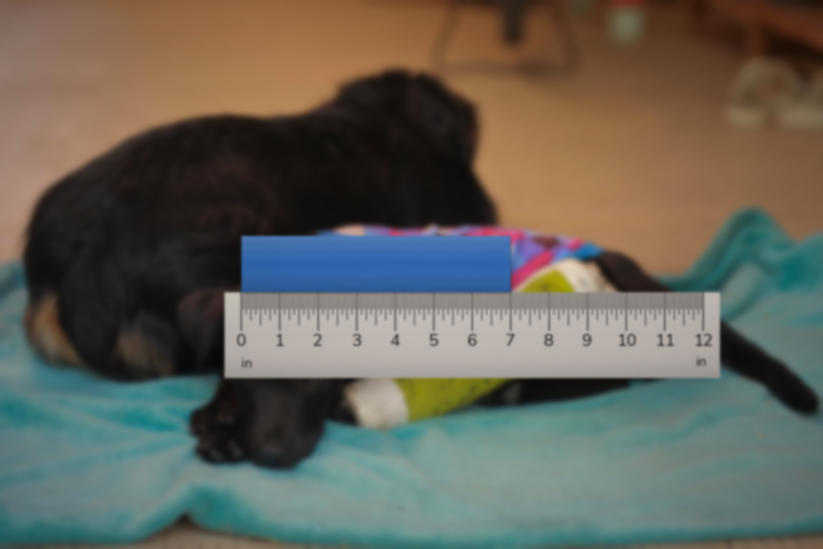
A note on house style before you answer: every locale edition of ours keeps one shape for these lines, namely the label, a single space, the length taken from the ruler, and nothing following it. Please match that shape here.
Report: 7 in
